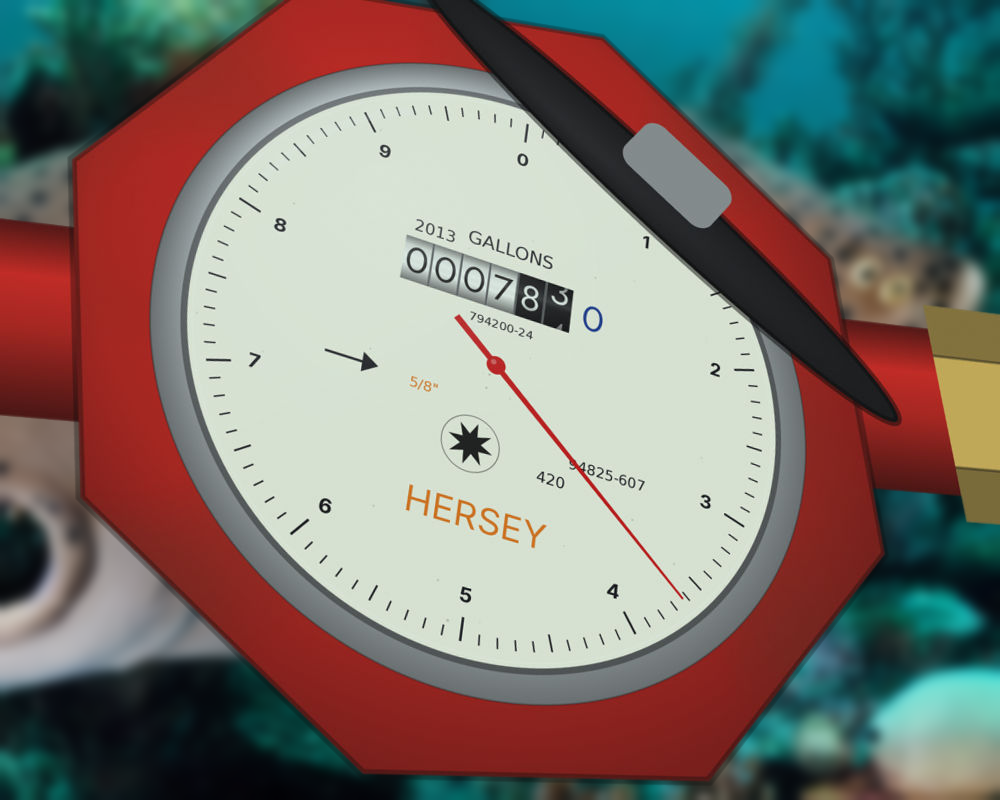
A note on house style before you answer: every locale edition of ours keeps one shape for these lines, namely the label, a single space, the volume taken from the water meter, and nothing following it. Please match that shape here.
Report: 7833.6 gal
